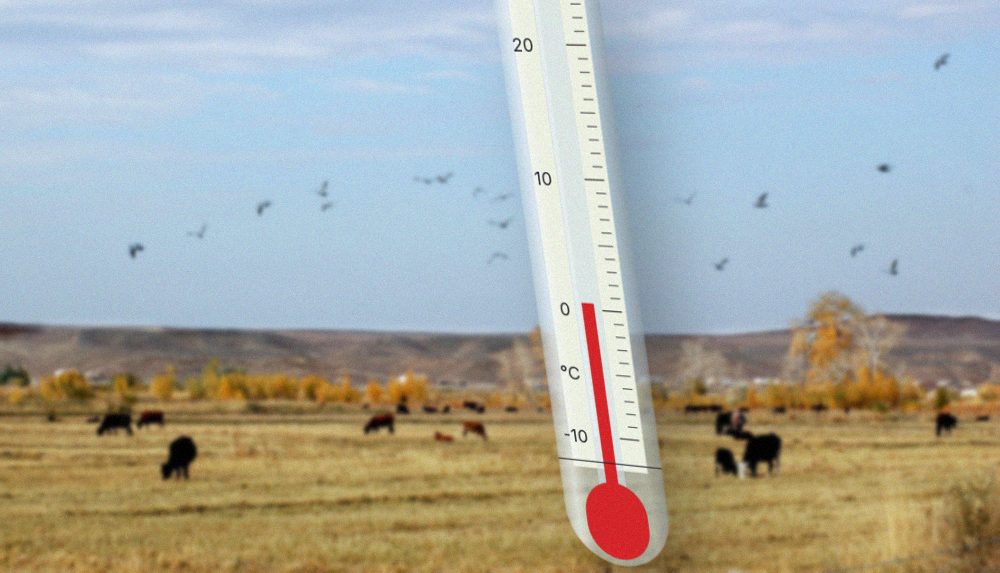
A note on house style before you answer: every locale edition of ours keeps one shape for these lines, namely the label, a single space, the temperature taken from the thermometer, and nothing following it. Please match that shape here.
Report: 0.5 °C
